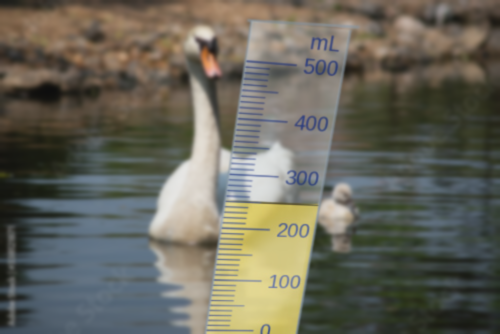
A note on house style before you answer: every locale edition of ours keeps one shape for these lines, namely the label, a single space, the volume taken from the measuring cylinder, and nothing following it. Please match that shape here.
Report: 250 mL
